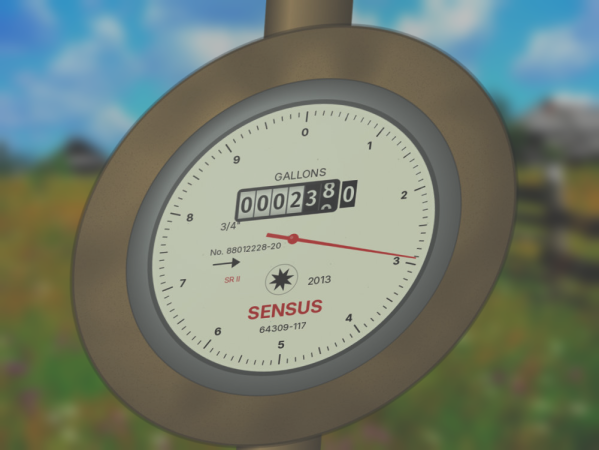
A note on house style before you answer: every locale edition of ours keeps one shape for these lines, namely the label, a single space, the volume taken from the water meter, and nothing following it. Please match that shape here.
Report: 2382.9 gal
